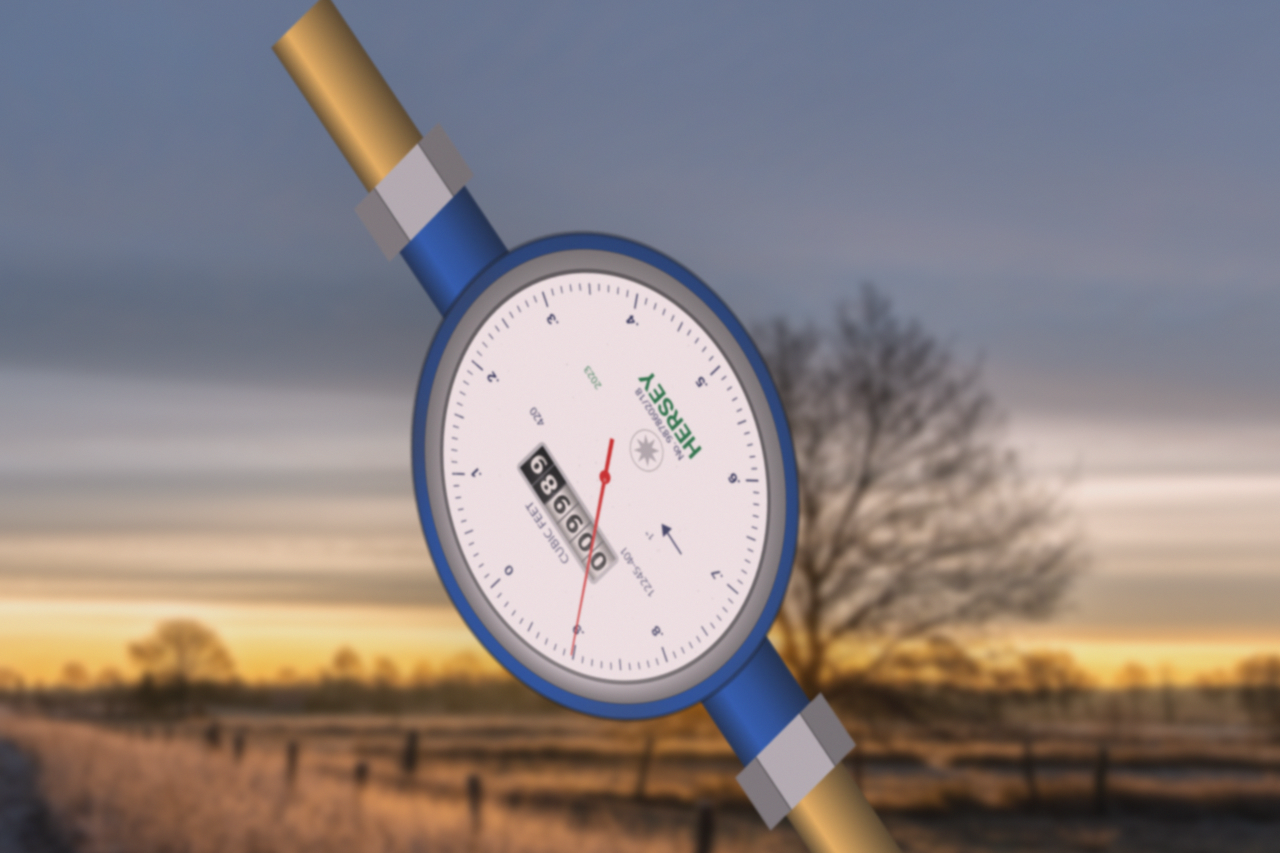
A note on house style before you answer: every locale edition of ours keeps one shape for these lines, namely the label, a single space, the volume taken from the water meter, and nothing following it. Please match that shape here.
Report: 9988.90 ft³
